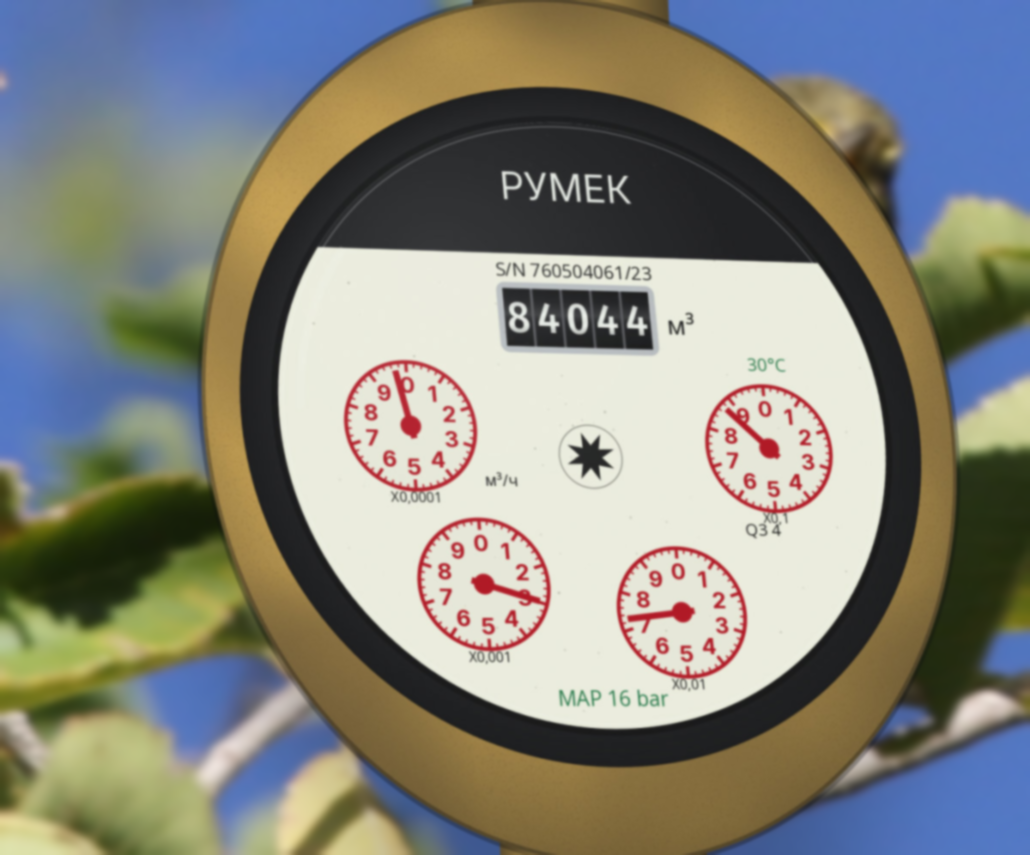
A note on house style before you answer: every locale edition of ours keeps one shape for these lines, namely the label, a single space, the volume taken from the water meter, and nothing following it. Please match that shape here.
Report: 84044.8729 m³
